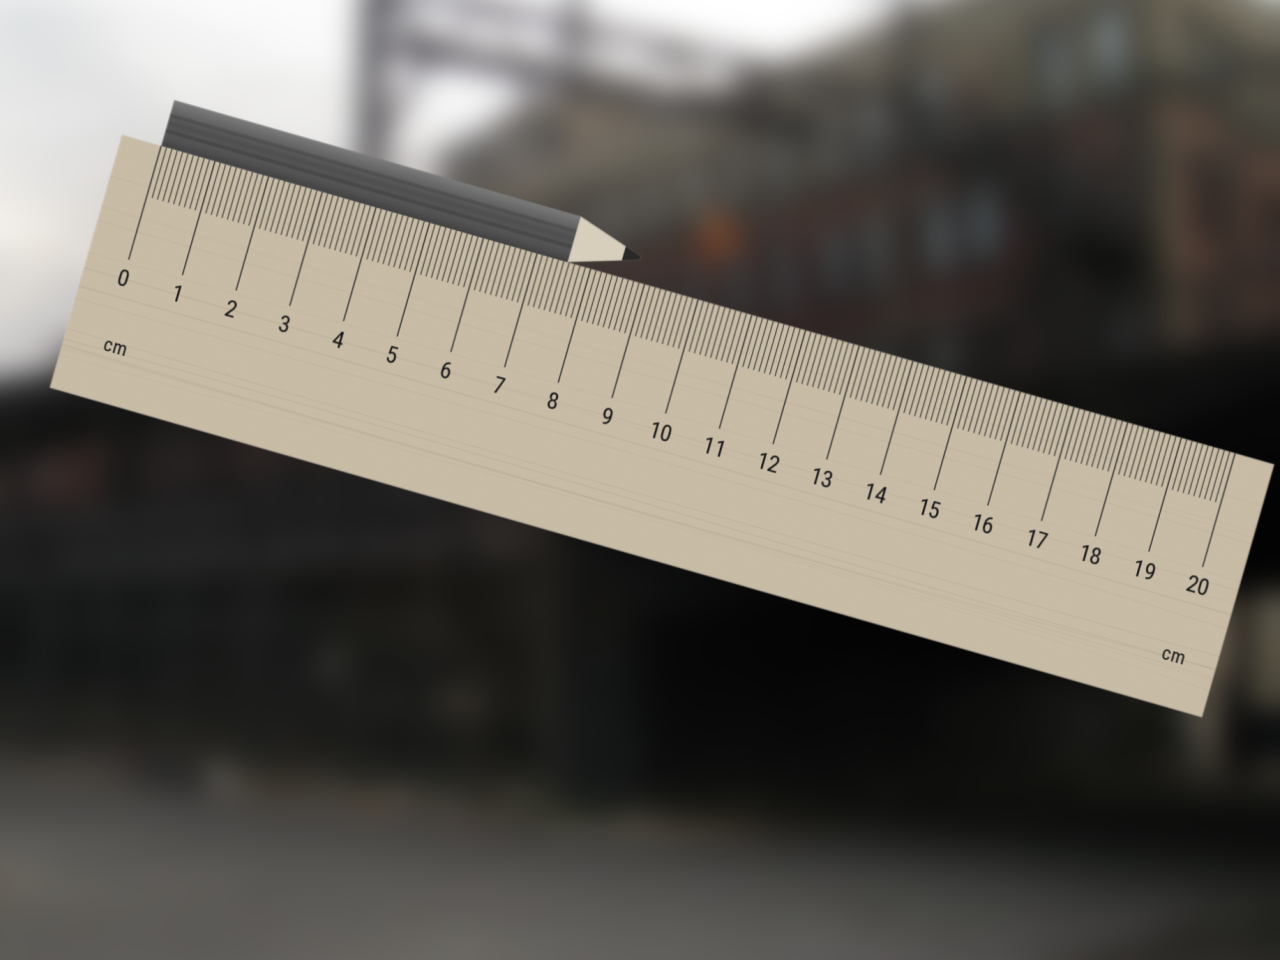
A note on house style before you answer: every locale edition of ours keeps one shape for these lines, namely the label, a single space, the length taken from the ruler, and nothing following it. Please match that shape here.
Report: 8.8 cm
